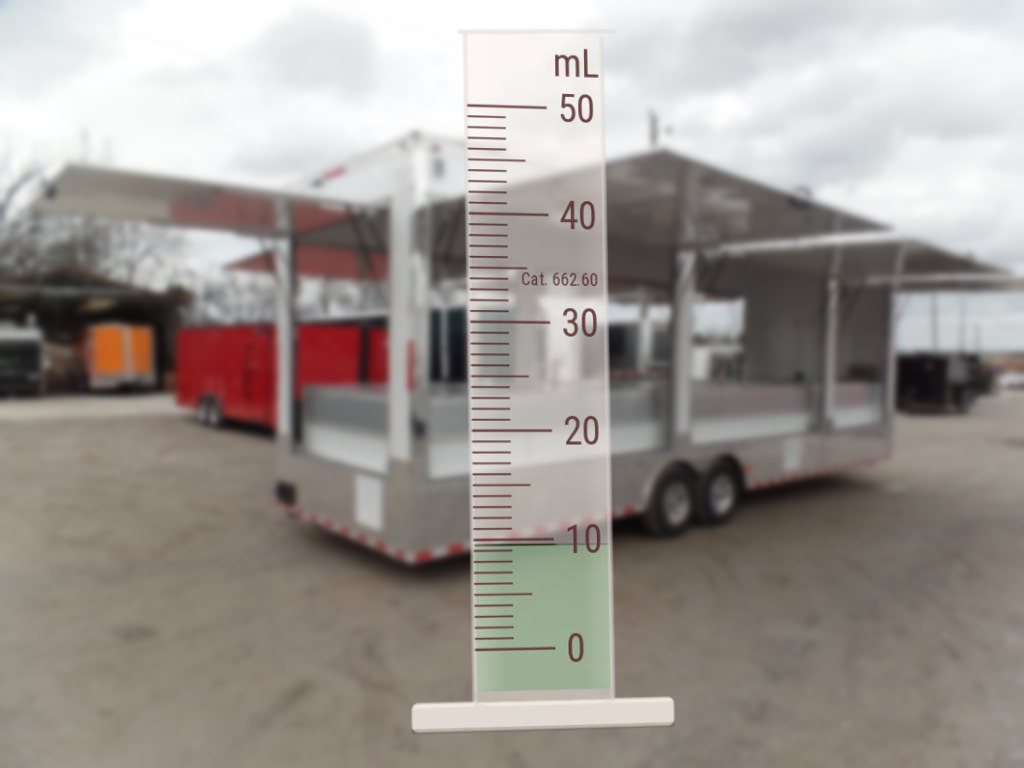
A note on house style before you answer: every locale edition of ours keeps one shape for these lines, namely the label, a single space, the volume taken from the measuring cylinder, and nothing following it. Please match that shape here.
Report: 9.5 mL
